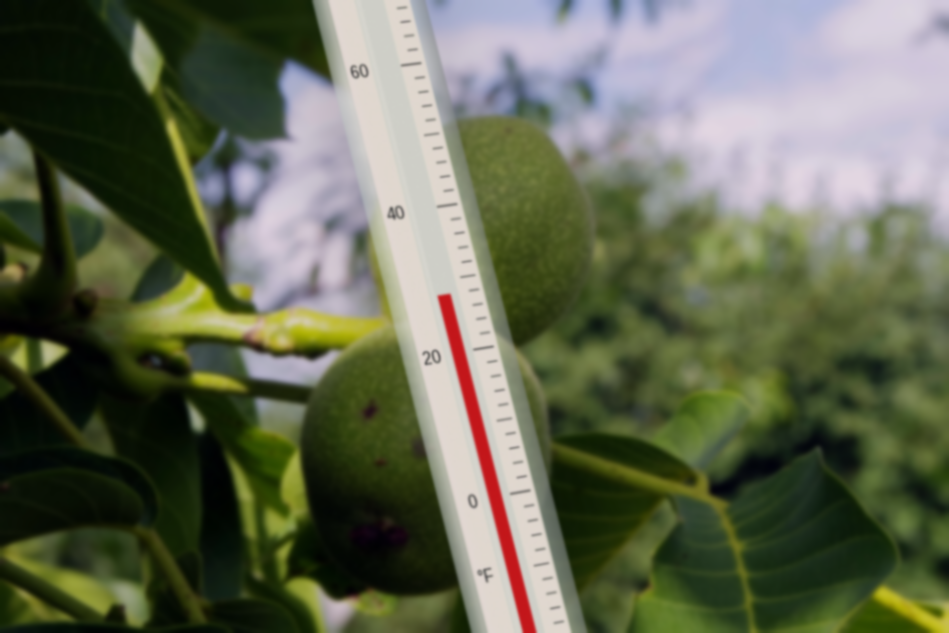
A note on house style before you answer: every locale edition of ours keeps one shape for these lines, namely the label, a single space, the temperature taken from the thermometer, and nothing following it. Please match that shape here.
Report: 28 °F
